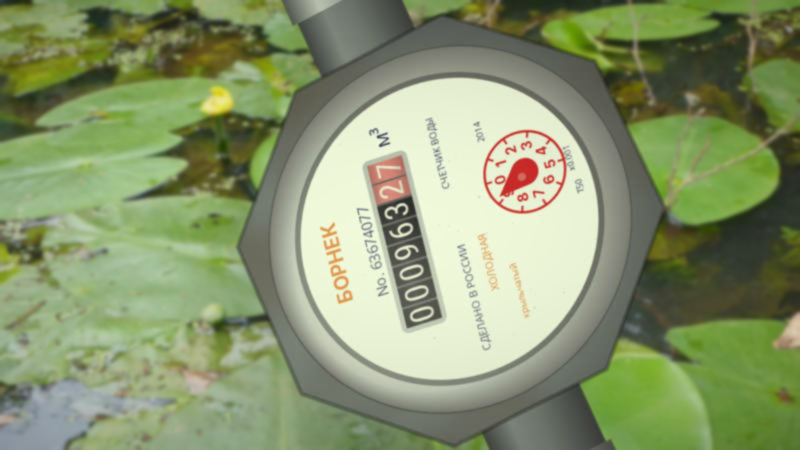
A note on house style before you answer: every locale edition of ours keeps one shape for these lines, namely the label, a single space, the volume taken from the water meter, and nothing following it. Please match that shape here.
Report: 963.269 m³
